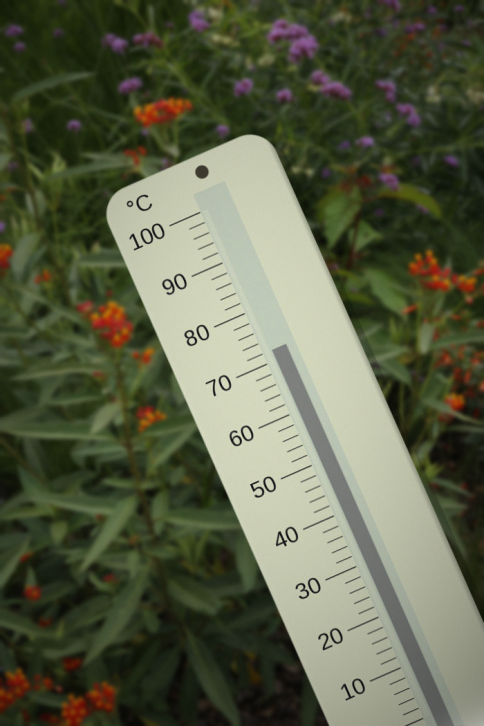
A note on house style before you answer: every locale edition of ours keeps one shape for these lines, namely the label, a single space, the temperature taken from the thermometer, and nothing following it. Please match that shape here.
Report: 72 °C
